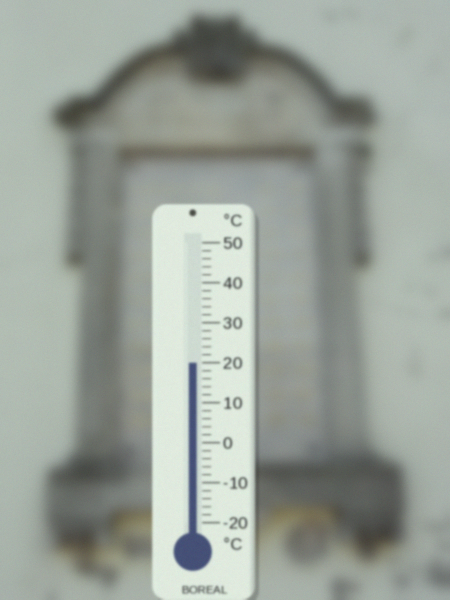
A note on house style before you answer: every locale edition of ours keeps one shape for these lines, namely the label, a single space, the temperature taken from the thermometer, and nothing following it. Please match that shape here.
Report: 20 °C
